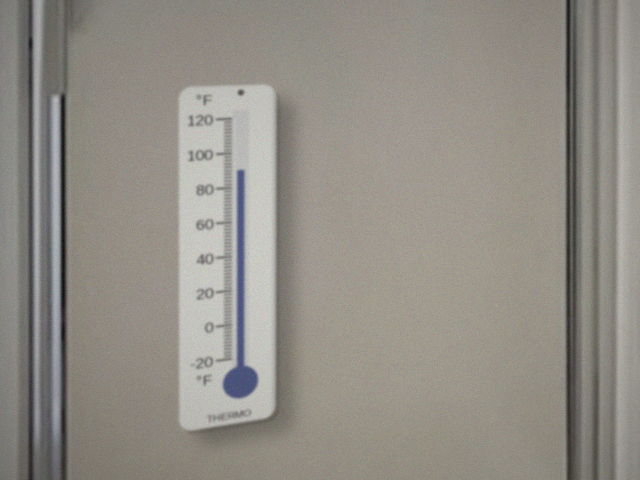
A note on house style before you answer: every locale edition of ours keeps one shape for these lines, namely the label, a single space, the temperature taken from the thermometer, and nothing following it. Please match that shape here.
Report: 90 °F
